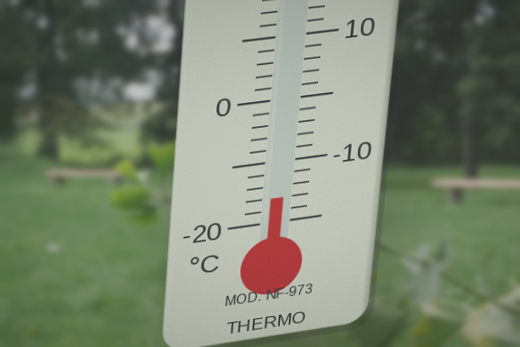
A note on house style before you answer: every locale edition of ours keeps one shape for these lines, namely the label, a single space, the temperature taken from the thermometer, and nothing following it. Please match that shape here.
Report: -16 °C
